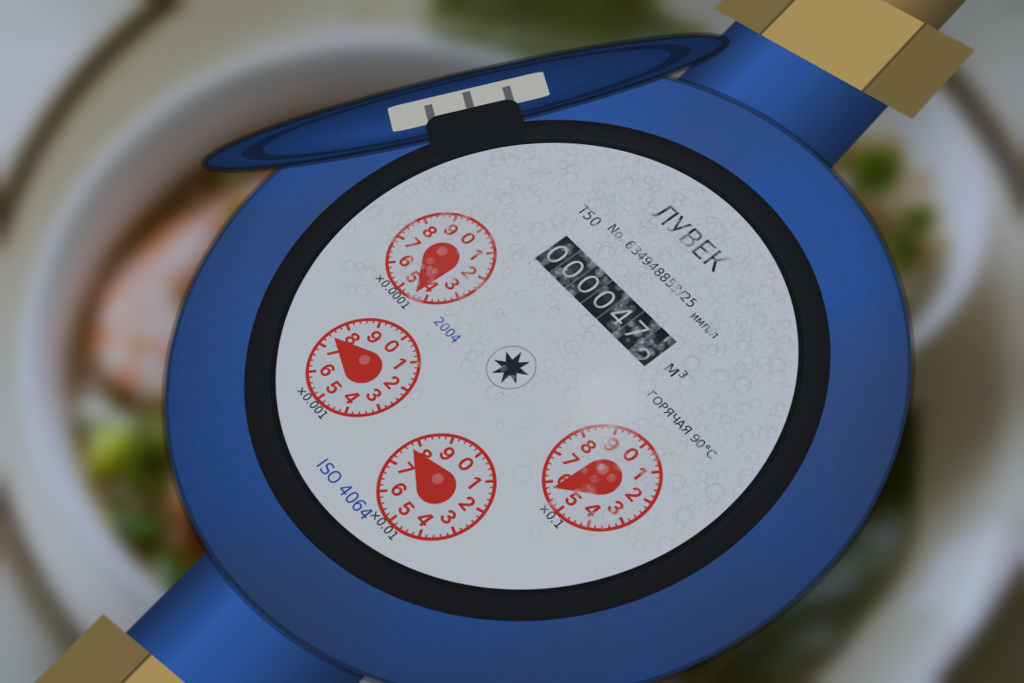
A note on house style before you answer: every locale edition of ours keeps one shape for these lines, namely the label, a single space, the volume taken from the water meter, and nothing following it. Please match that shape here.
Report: 471.5774 m³
